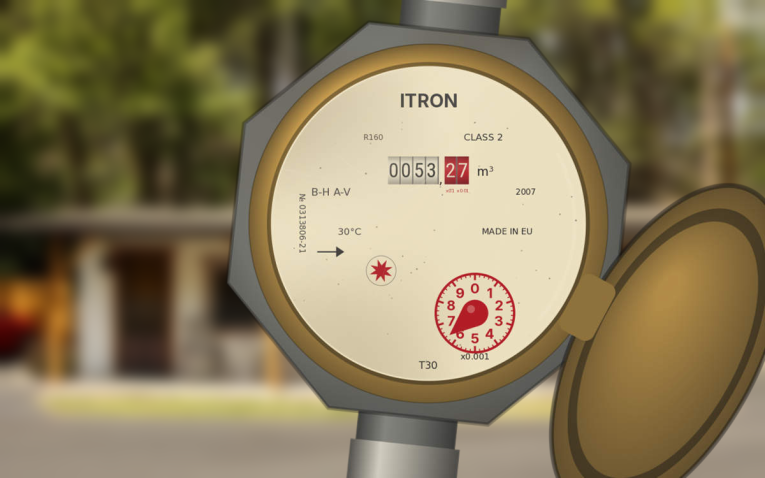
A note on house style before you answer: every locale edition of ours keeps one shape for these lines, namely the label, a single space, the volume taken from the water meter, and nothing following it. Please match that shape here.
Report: 53.276 m³
